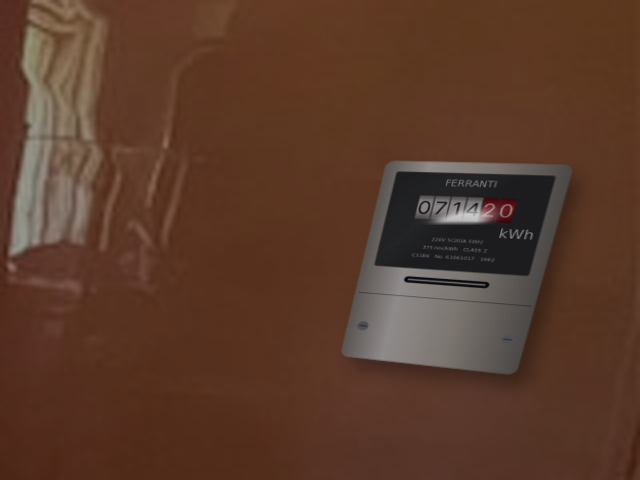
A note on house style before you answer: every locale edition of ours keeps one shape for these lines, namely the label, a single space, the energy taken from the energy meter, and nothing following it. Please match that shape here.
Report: 714.20 kWh
